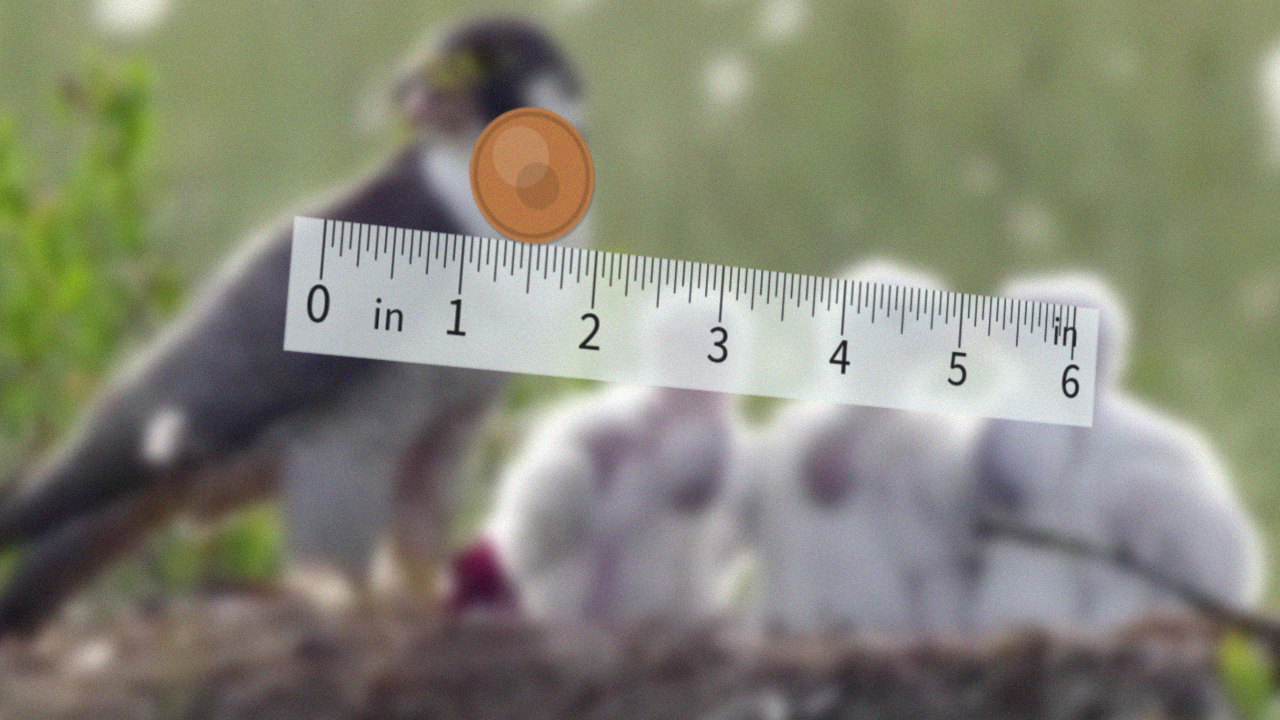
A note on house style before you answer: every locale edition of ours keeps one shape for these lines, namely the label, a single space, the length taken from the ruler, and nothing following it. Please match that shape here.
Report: 0.9375 in
